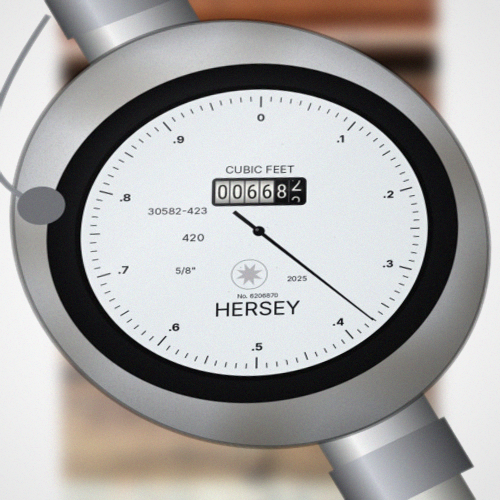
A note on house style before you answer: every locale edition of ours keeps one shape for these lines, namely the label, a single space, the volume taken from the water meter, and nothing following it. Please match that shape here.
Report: 6682.37 ft³
